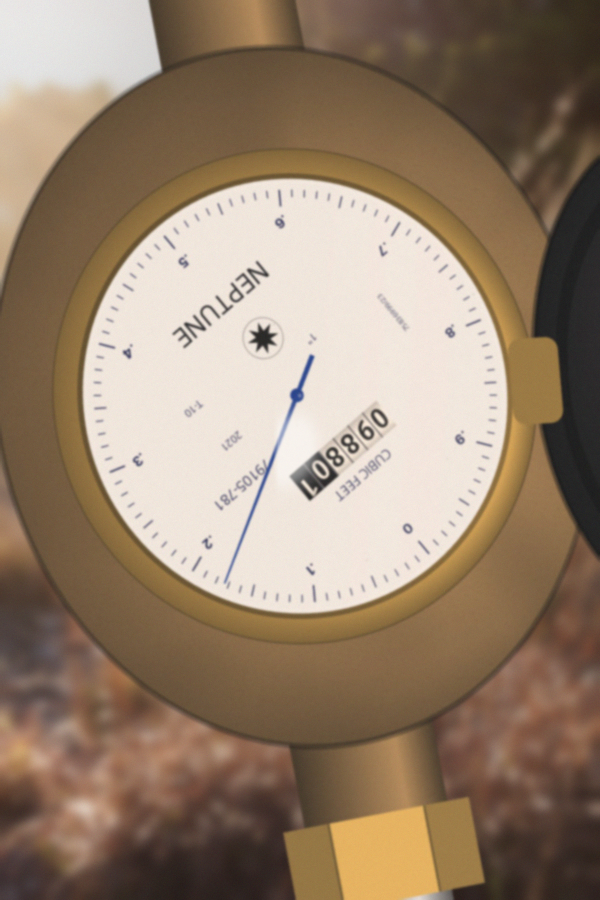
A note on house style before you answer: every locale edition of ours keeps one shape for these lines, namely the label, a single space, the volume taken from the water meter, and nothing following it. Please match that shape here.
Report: 98801.17 ft³
